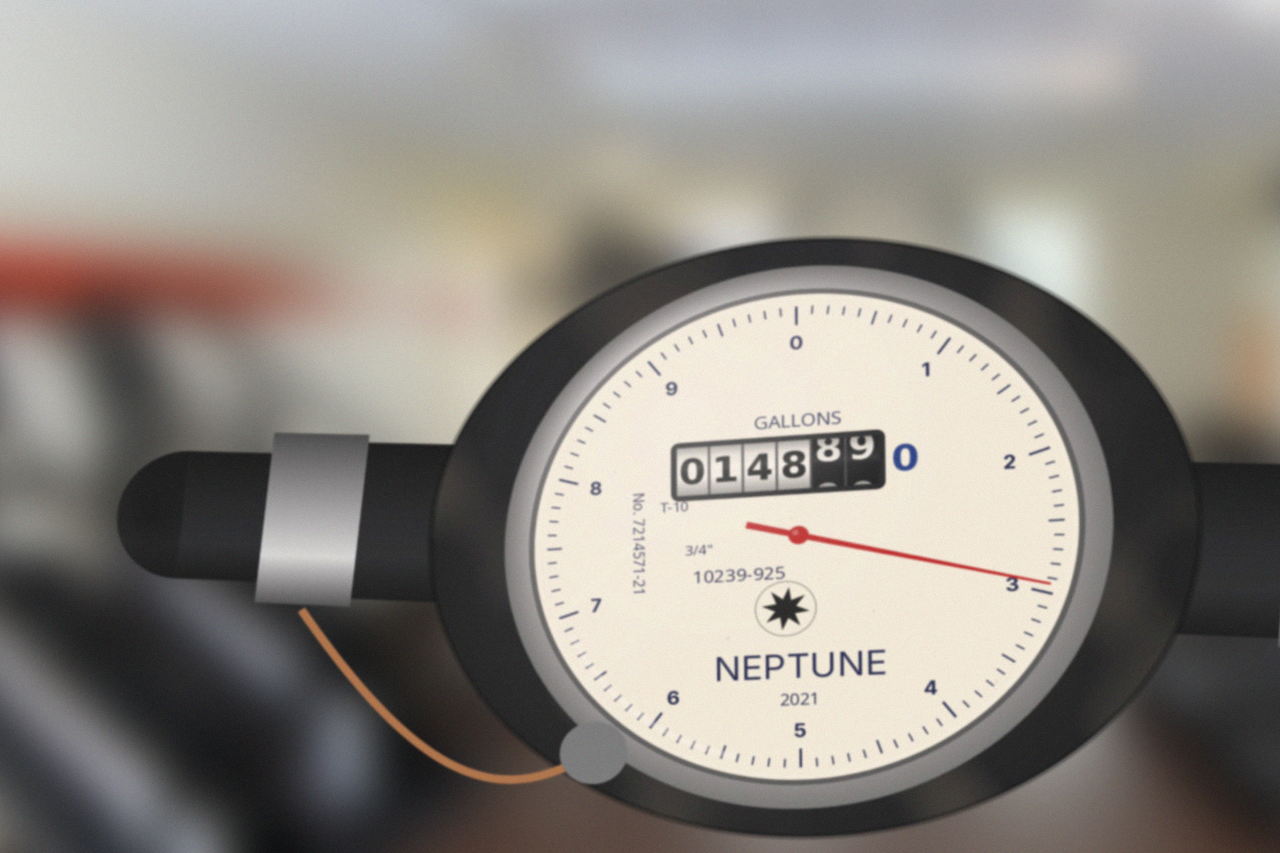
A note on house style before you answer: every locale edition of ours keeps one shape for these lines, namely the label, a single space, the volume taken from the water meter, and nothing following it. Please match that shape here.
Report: 148892.9 gal
